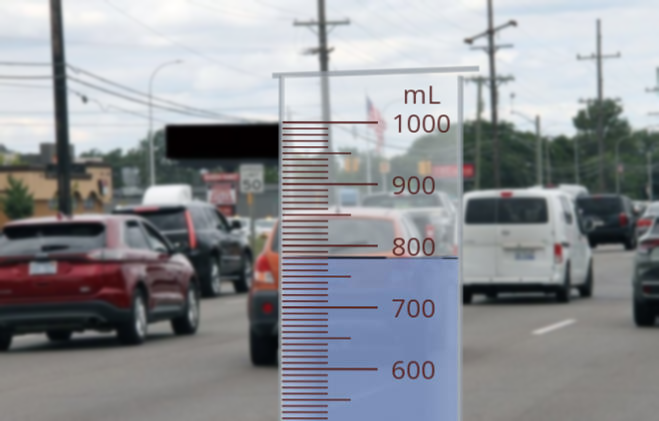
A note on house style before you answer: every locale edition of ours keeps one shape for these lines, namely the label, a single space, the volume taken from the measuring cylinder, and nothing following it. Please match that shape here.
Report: 780 mL
